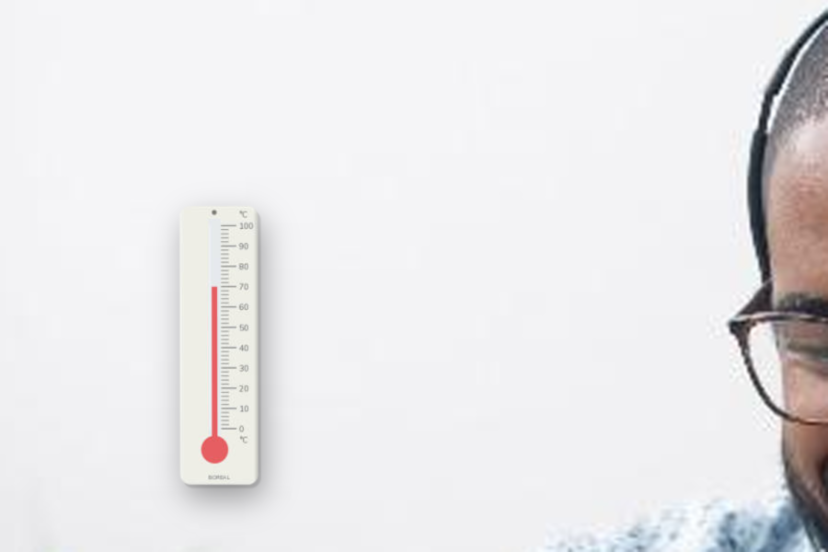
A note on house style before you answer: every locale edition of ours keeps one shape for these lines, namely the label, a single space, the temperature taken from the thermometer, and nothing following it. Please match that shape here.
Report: 70 °C
